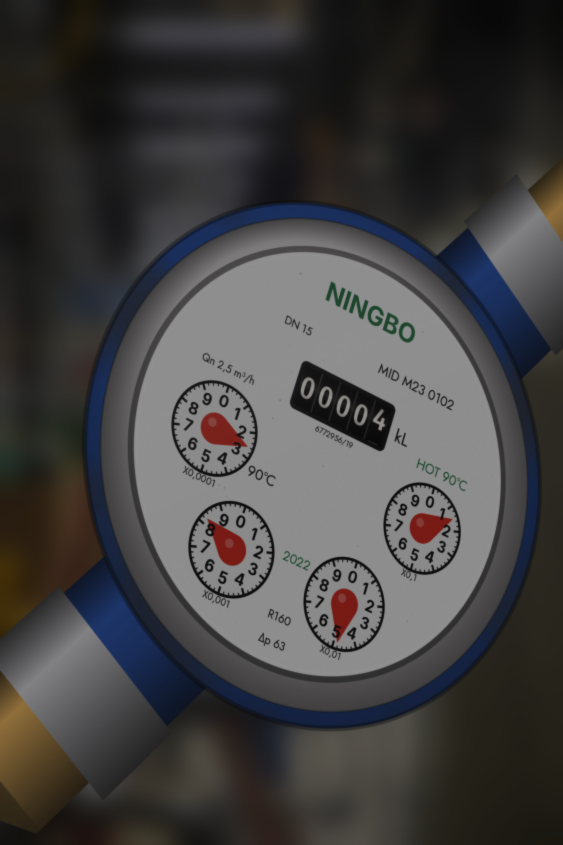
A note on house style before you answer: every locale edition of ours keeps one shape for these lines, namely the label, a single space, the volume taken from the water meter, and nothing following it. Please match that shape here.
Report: 4.1482 kL
